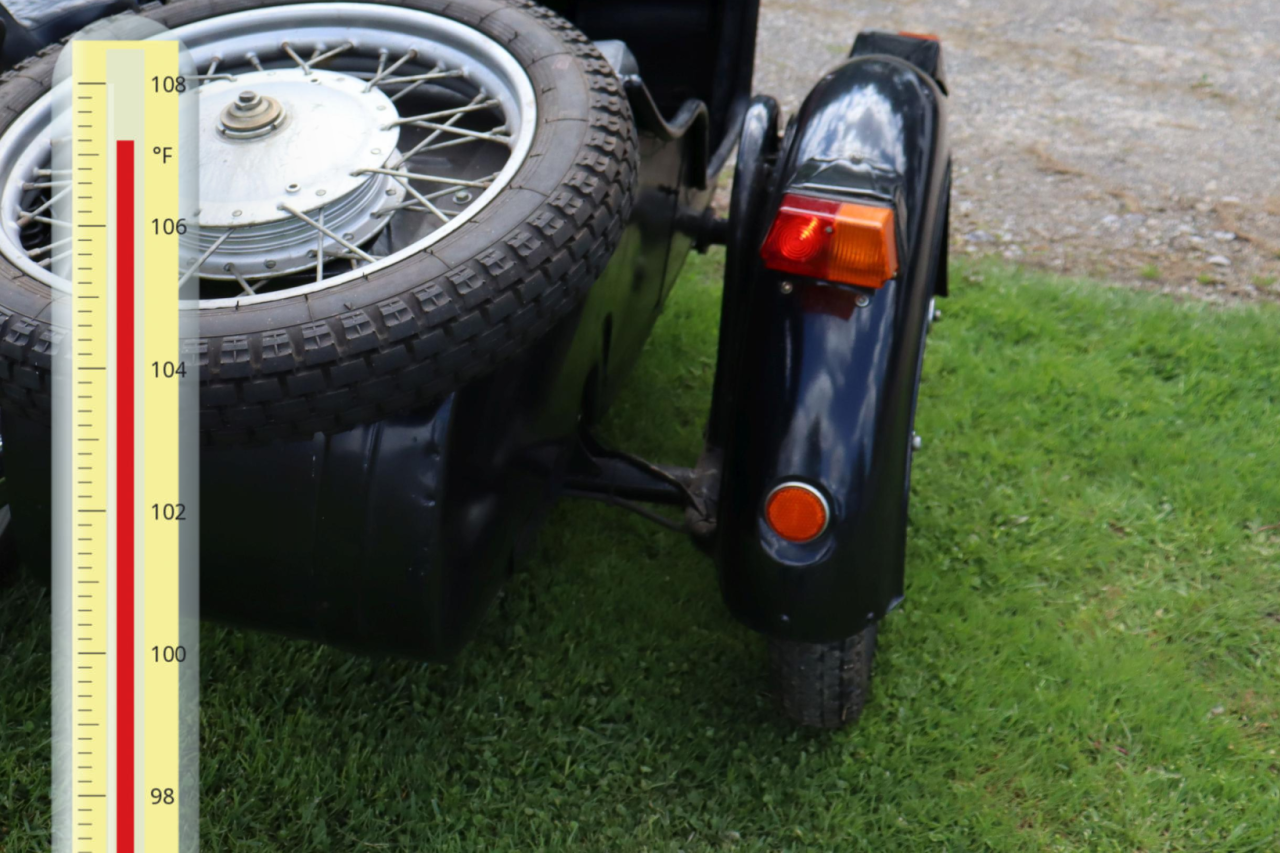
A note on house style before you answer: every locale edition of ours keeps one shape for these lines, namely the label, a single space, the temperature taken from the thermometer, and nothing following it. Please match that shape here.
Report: 107.2 °F
